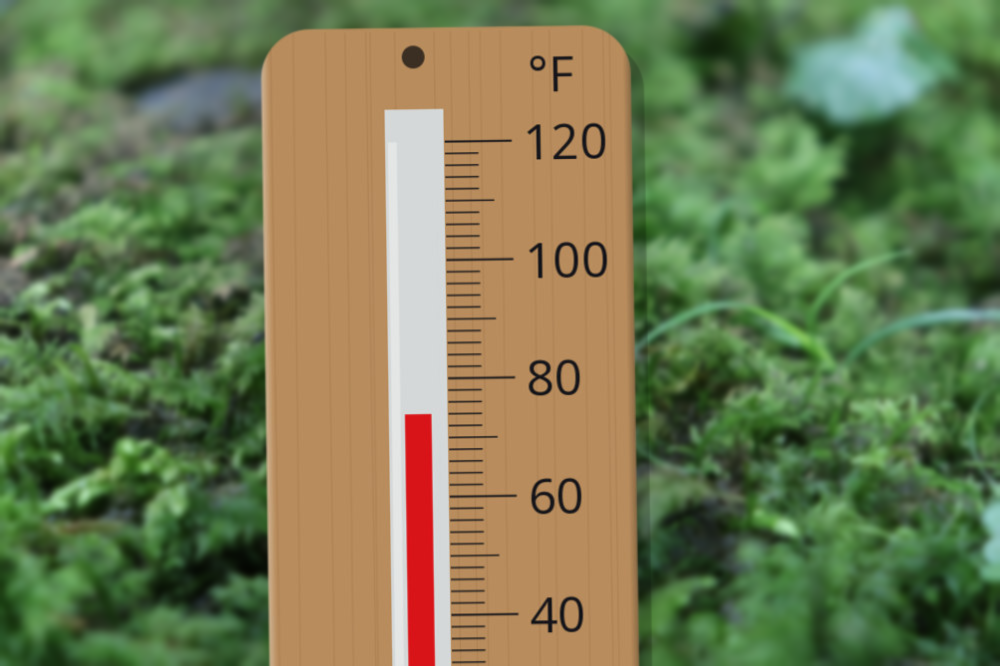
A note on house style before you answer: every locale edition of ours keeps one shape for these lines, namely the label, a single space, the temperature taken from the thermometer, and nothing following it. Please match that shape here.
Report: 74 °F
